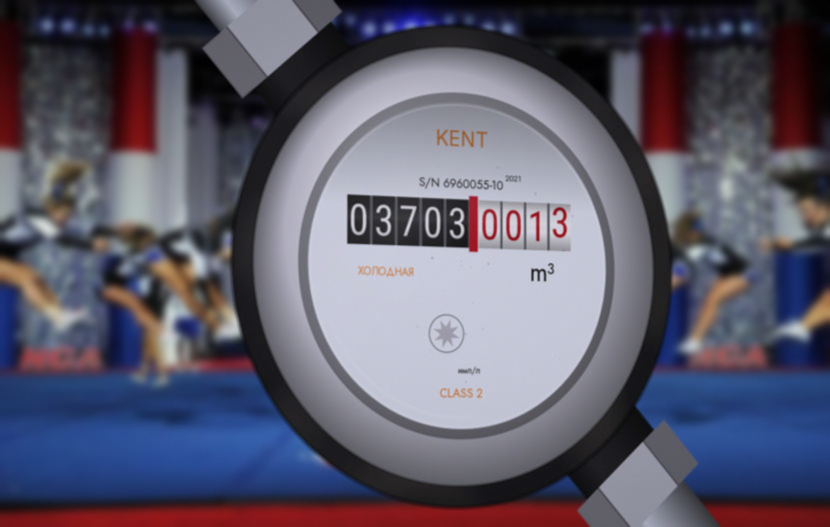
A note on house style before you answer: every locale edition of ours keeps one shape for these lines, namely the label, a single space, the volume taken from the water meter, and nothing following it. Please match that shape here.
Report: 3703.0013 m³
